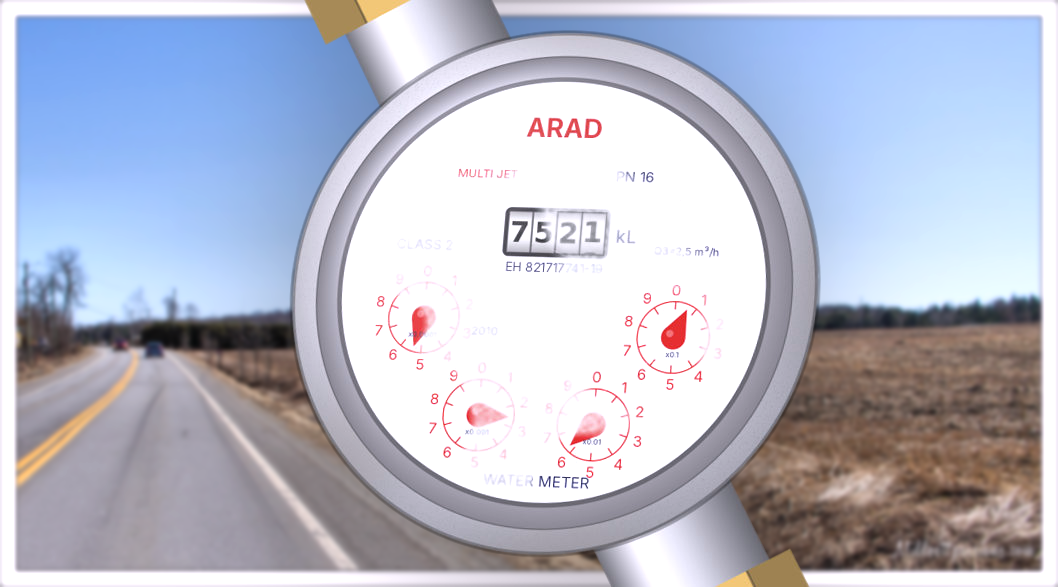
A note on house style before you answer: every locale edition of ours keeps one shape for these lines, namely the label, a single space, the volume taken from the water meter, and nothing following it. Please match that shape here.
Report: 7521.0625 kL
